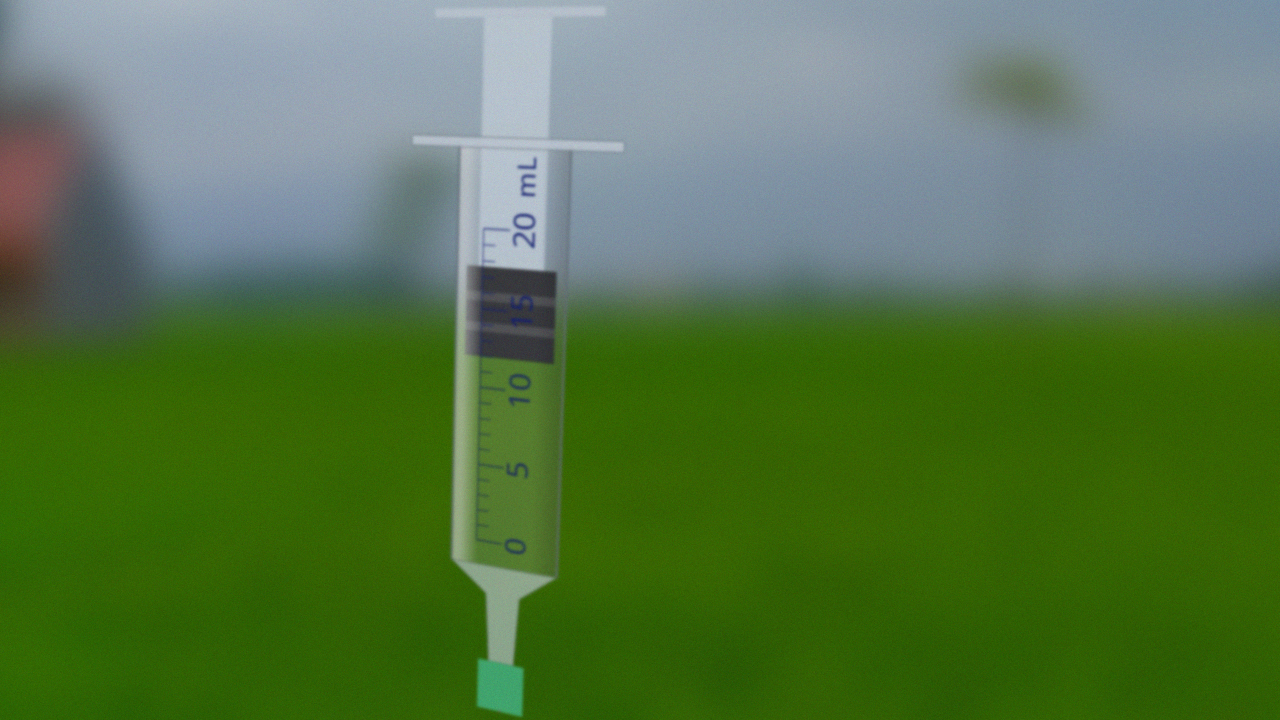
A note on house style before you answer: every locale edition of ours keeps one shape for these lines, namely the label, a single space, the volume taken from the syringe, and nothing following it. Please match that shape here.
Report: 12 mL
